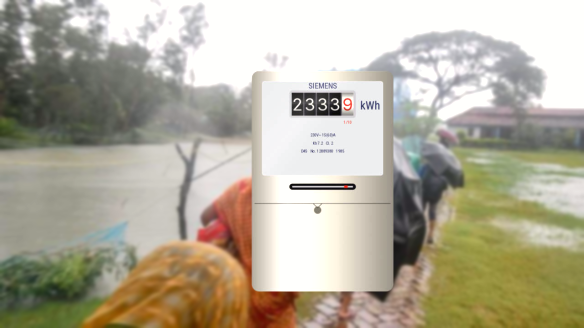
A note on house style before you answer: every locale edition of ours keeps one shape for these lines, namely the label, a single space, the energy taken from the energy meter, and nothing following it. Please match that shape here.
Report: 2333.9 kWh
